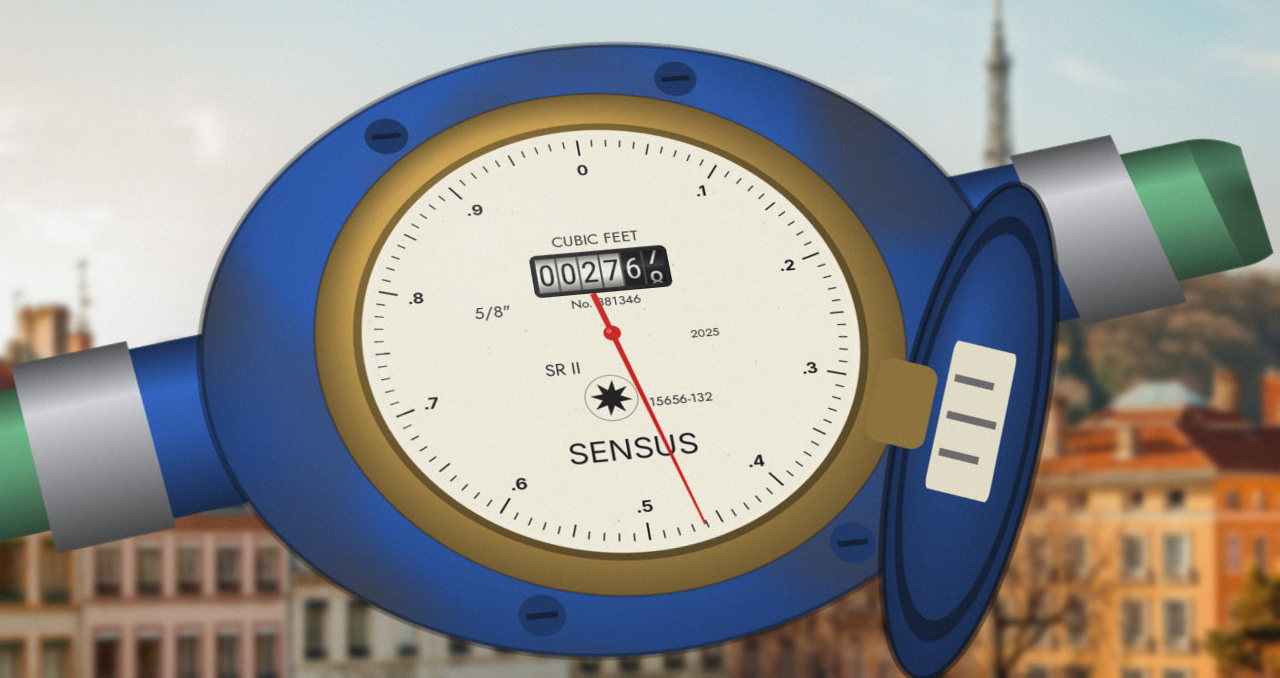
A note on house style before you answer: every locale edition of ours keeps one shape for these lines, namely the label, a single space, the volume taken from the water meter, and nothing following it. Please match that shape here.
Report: 2767.46 ft³
